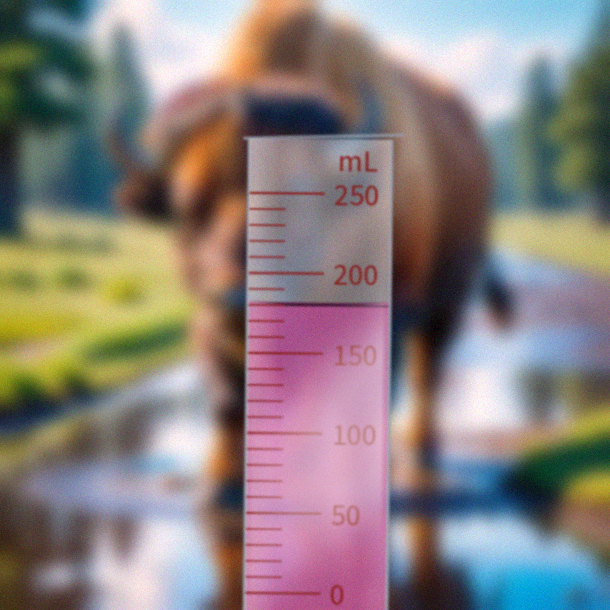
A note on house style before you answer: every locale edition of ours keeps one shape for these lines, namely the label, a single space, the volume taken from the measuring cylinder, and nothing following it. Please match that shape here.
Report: 180 mL
